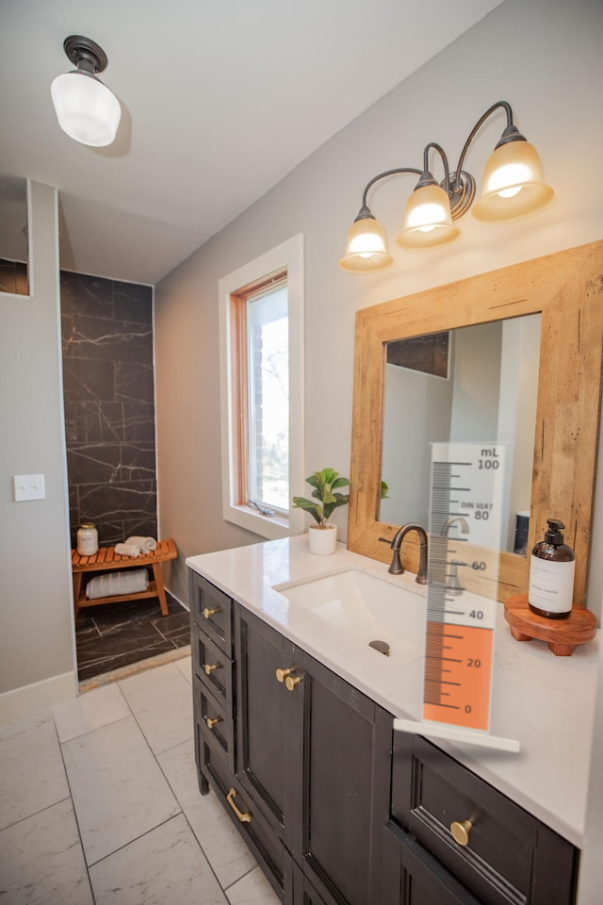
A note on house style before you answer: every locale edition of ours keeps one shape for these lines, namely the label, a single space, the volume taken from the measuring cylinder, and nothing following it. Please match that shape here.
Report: 35 mL
